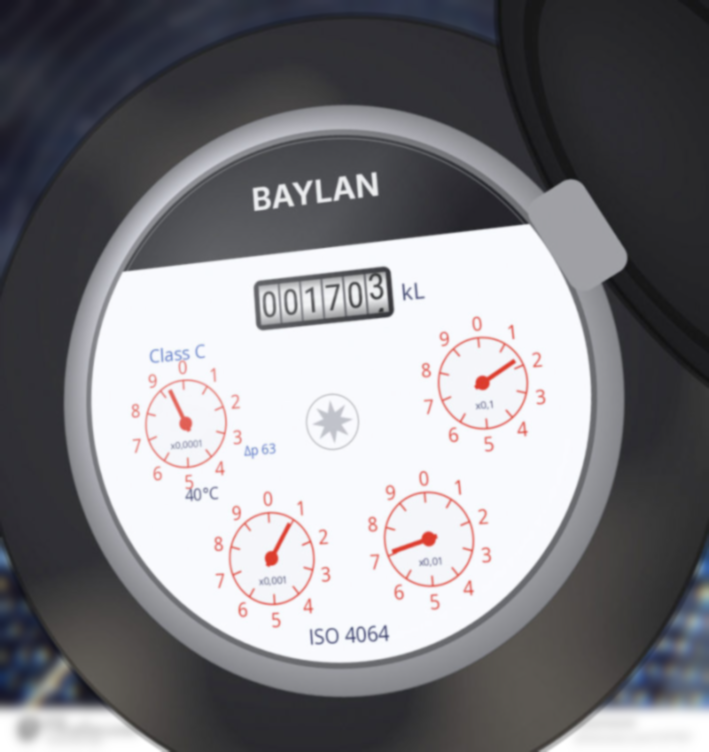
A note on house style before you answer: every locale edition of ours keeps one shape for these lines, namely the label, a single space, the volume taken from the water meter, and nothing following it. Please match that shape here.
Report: 1703.1709 kL
